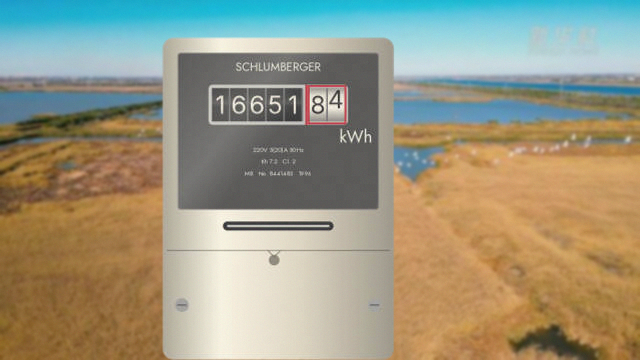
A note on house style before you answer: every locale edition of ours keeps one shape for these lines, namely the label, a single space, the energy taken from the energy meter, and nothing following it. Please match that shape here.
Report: 16651.84 kWh
